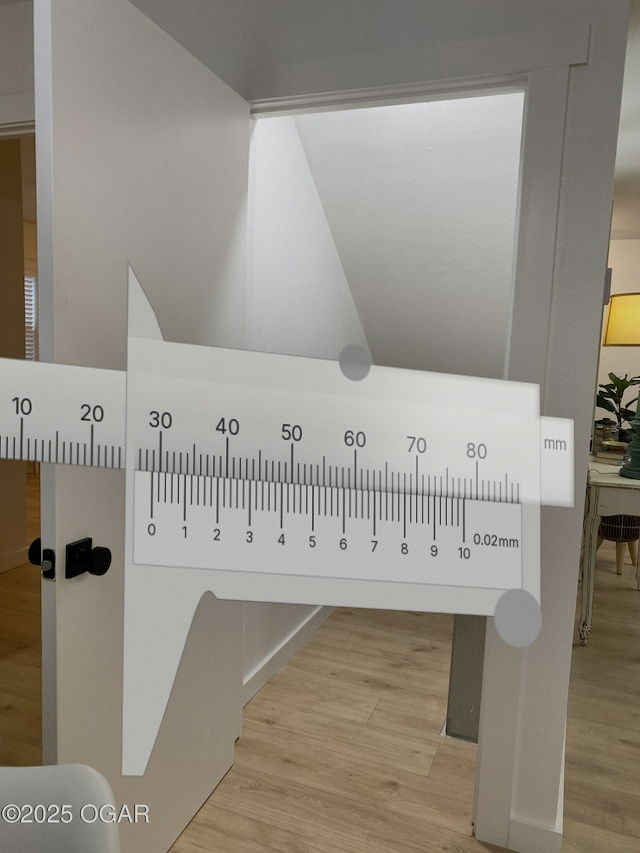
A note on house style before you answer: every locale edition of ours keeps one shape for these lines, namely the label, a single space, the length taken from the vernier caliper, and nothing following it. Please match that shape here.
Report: 28.8 mm
